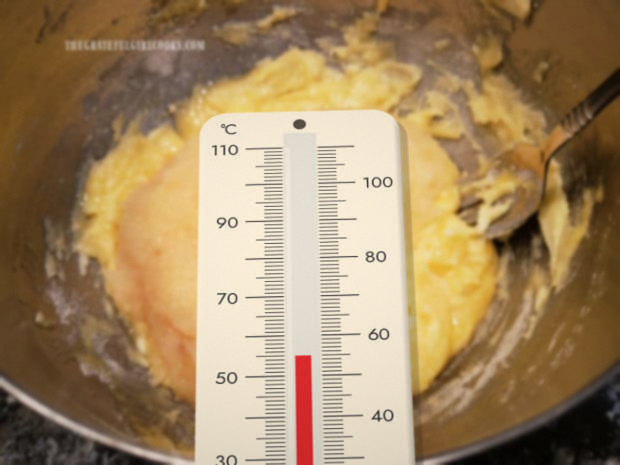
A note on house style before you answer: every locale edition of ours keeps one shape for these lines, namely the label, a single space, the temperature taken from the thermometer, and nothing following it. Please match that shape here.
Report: 55 °C
